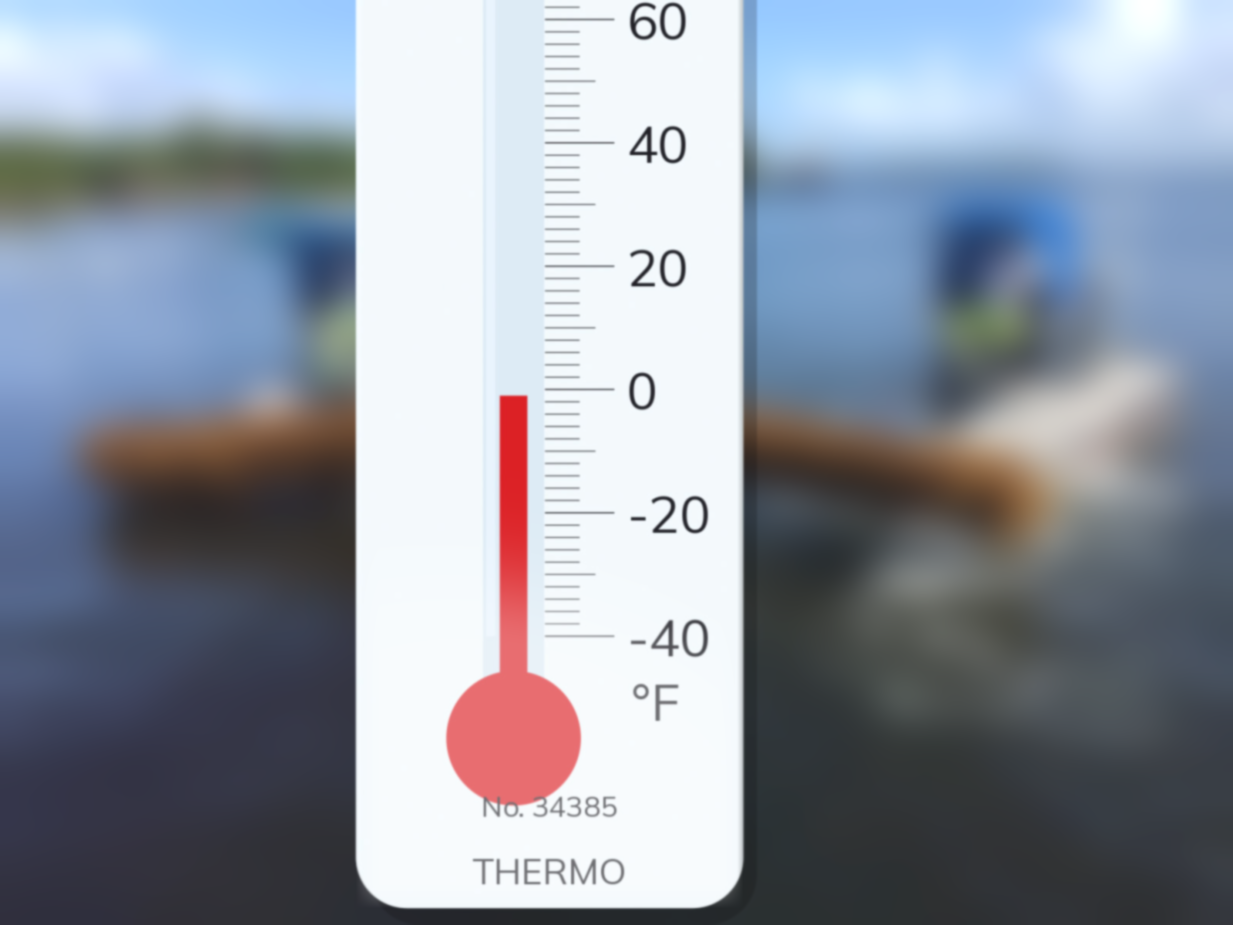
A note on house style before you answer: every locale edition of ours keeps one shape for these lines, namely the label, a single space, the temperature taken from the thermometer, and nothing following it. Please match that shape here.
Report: -1 °F
